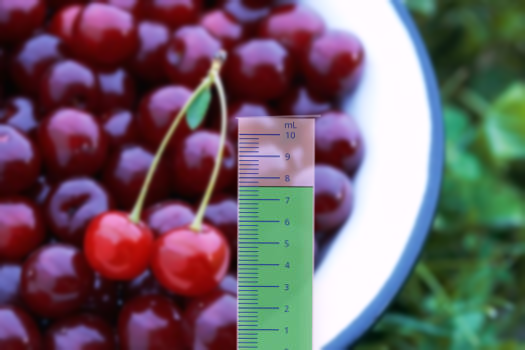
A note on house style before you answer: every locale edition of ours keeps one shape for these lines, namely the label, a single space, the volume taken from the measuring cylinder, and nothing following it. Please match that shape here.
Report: 7.6 mL
